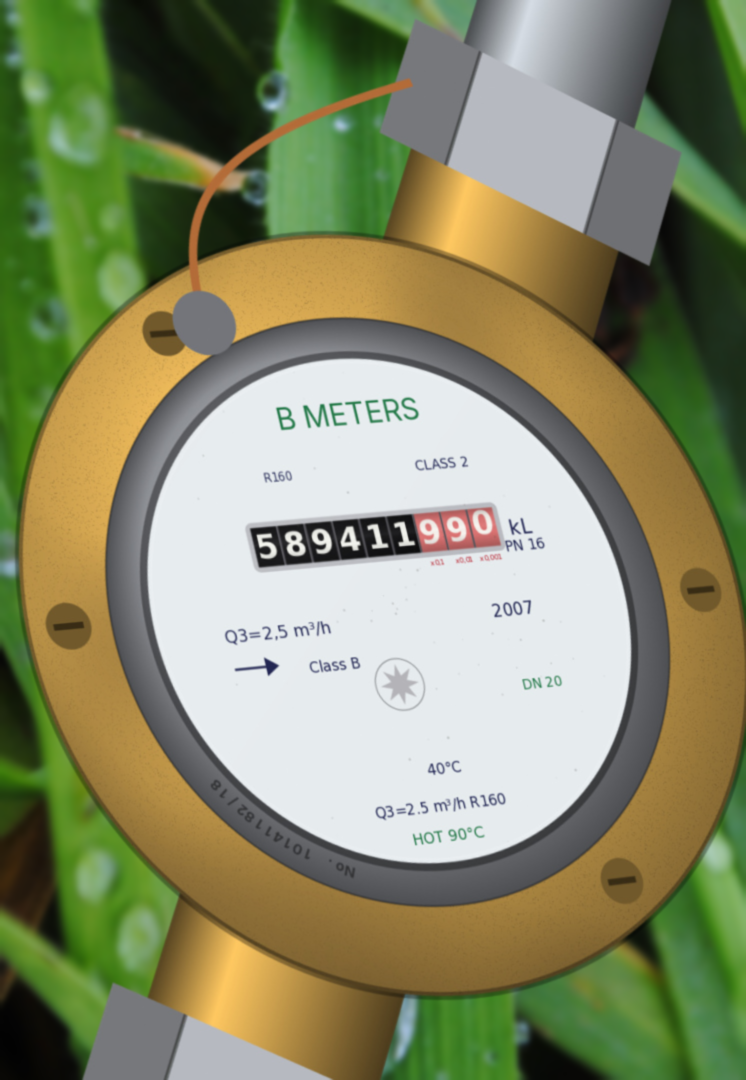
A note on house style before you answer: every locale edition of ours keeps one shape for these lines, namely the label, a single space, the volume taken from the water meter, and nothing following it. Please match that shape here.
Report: 589411.990 kL
